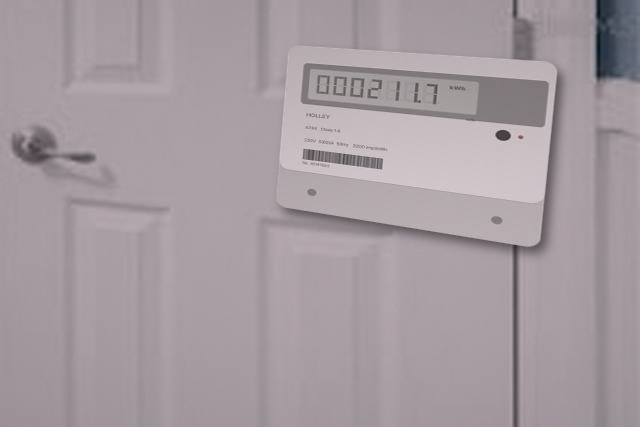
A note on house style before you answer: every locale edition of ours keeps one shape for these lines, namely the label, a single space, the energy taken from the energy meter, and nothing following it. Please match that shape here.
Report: 211.7 kWh
